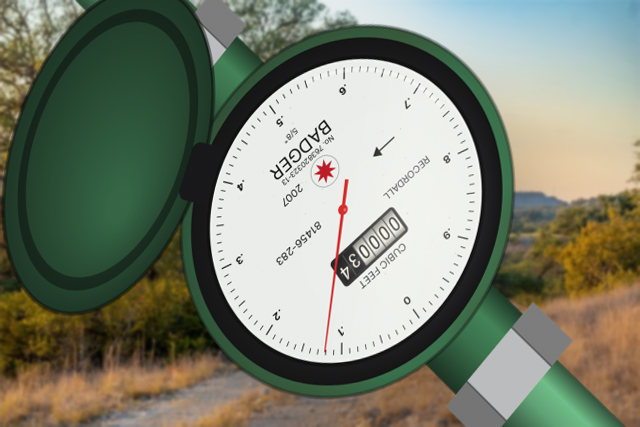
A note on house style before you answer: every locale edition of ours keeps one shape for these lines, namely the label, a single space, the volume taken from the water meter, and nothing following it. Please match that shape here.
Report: 34.12 ft³
